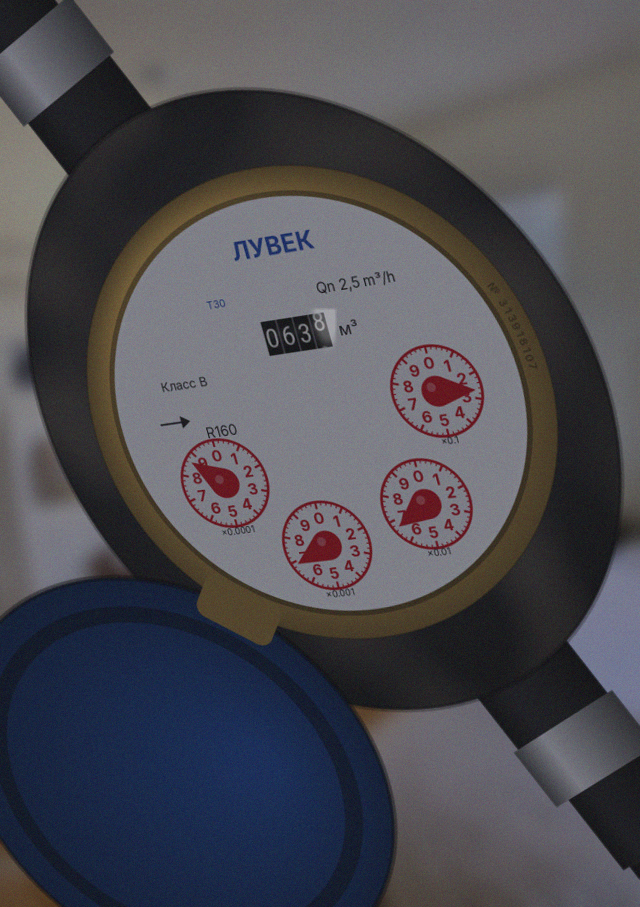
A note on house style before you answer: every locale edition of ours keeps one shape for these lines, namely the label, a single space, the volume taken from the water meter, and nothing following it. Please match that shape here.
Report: 638.2668 m³
